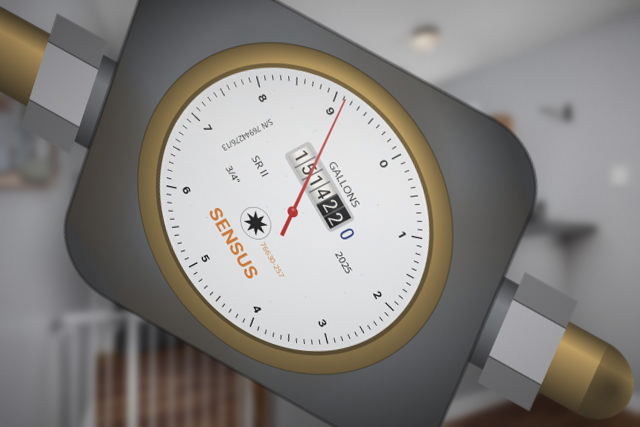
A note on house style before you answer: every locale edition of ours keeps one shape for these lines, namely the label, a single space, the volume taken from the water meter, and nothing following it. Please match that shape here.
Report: 1514219.1 gal
